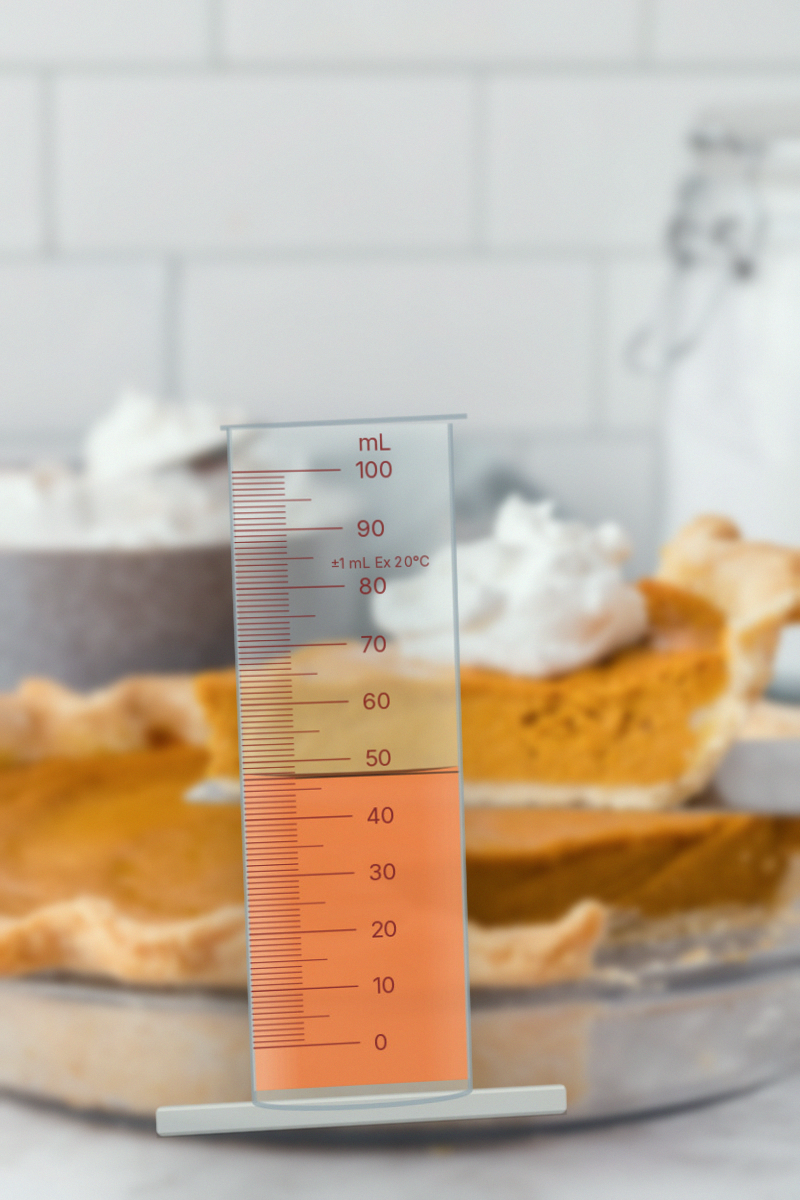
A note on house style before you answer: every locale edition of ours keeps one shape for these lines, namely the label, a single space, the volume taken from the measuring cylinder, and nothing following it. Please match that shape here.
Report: 47 mL
